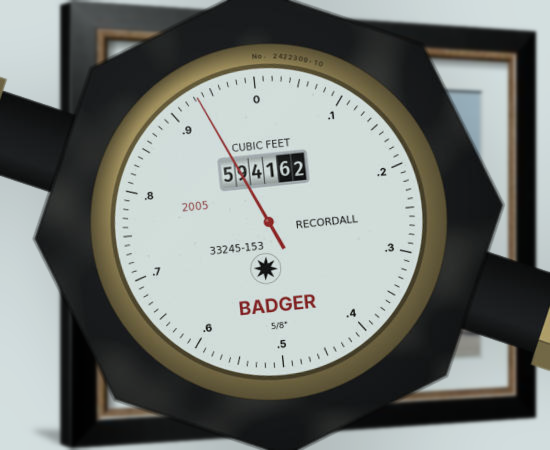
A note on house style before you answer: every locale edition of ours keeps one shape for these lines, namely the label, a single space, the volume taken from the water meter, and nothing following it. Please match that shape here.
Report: 594161.93 ft³
